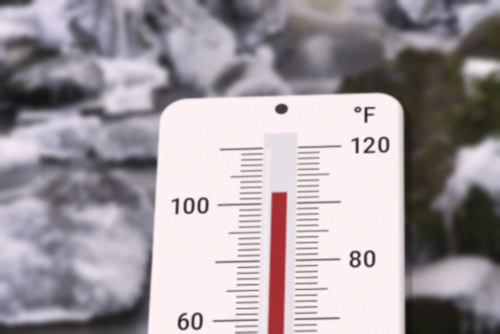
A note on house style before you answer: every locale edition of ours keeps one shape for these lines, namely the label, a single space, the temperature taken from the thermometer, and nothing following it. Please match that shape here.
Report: 104 °F
